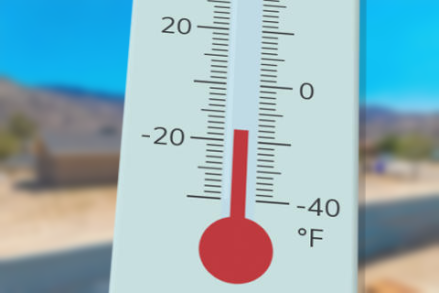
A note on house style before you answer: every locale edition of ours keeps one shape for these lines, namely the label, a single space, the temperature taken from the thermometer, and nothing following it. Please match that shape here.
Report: -16 °F
